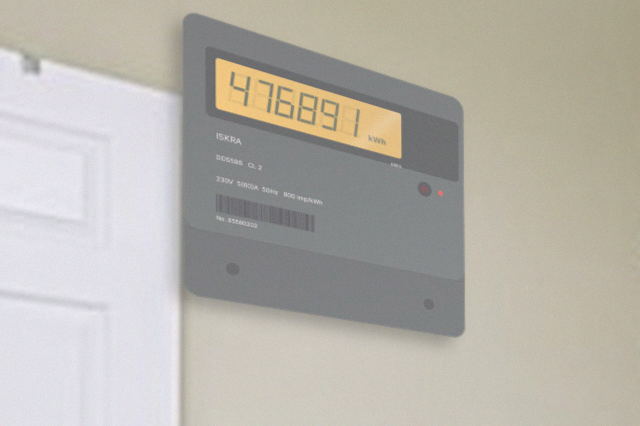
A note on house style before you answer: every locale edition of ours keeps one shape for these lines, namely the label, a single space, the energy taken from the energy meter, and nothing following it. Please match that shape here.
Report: 476891 kWh
